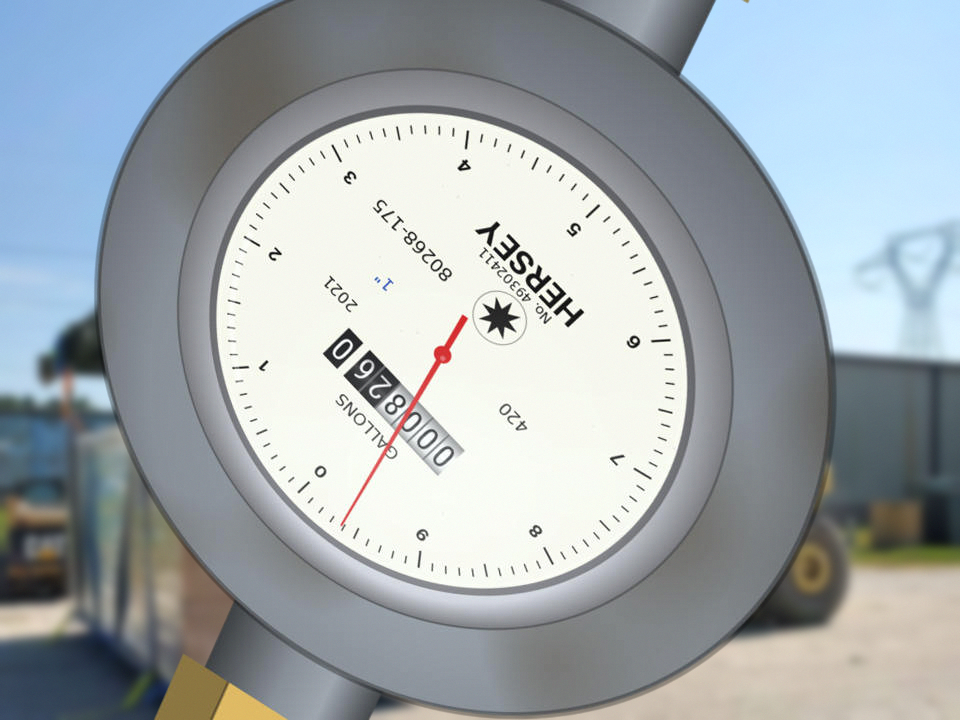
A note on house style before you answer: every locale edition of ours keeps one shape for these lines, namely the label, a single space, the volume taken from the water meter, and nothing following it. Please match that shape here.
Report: 8259.6 gal
